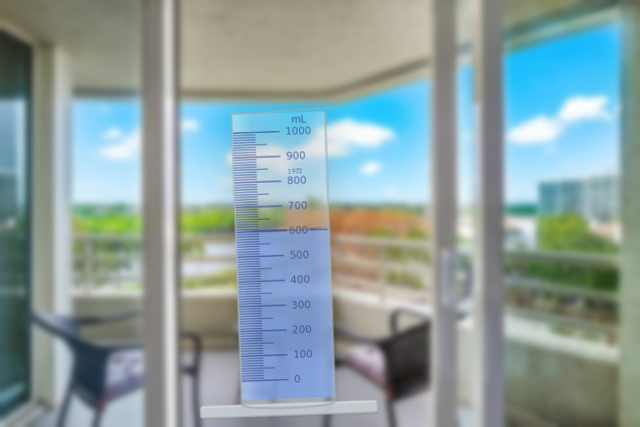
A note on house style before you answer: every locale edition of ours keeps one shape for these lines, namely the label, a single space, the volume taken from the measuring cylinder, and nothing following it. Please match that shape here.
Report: 600 mL
